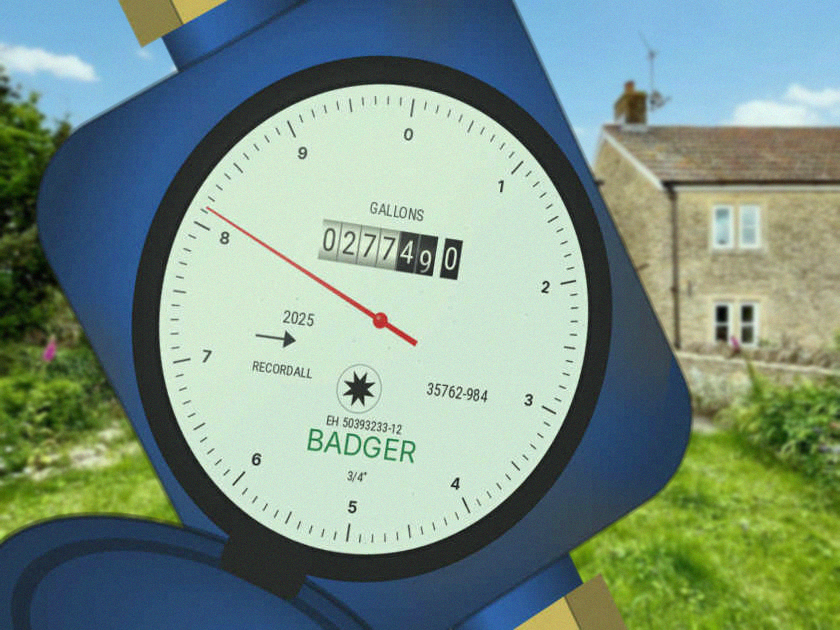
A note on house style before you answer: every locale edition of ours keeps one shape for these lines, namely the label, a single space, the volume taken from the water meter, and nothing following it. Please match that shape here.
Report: 277488.1 gal
